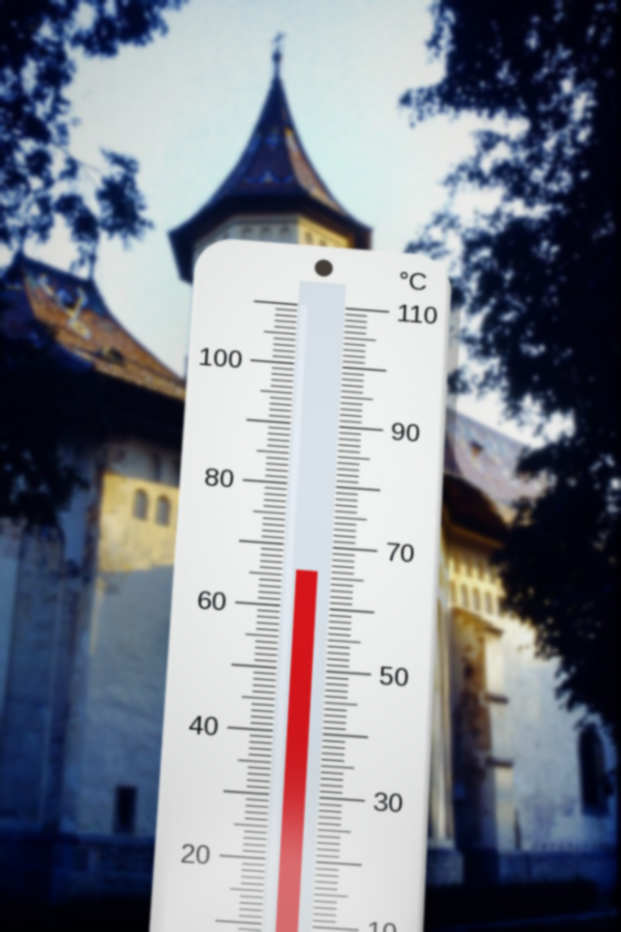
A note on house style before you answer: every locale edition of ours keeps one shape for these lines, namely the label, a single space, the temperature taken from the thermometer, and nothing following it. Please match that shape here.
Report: 66 °C
